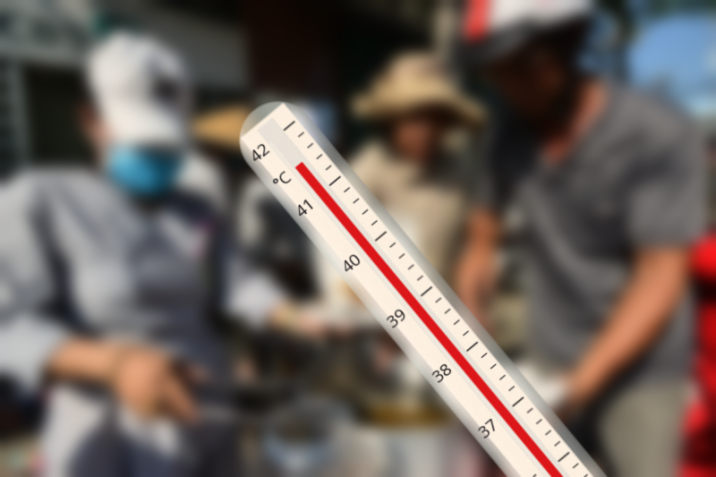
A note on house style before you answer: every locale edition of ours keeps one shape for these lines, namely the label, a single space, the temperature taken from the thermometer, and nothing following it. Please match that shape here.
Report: 41.5 °C
